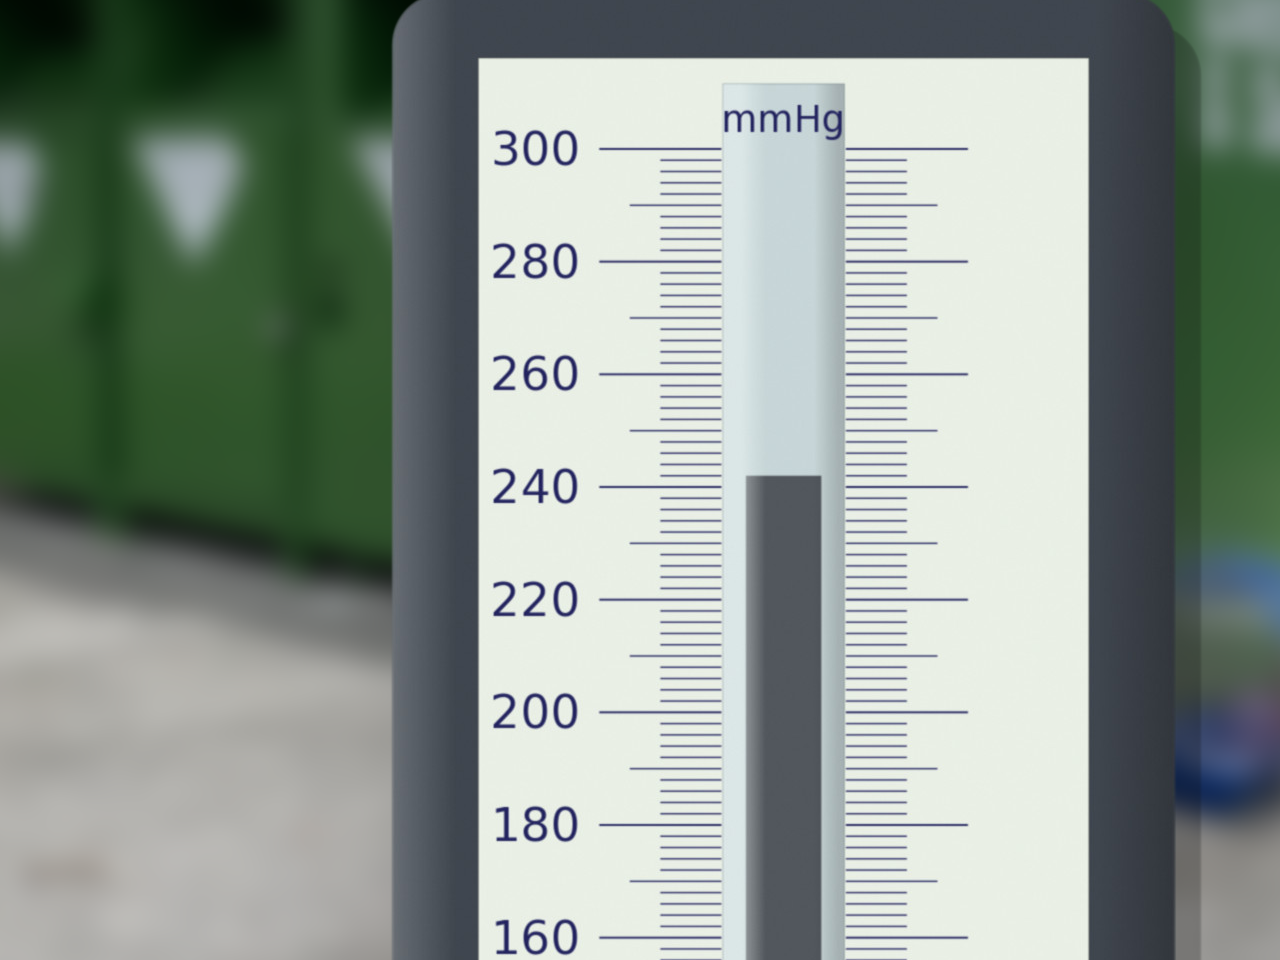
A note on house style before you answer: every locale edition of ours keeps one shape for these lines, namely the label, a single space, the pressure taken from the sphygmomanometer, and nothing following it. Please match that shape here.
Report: 242 mmHg
